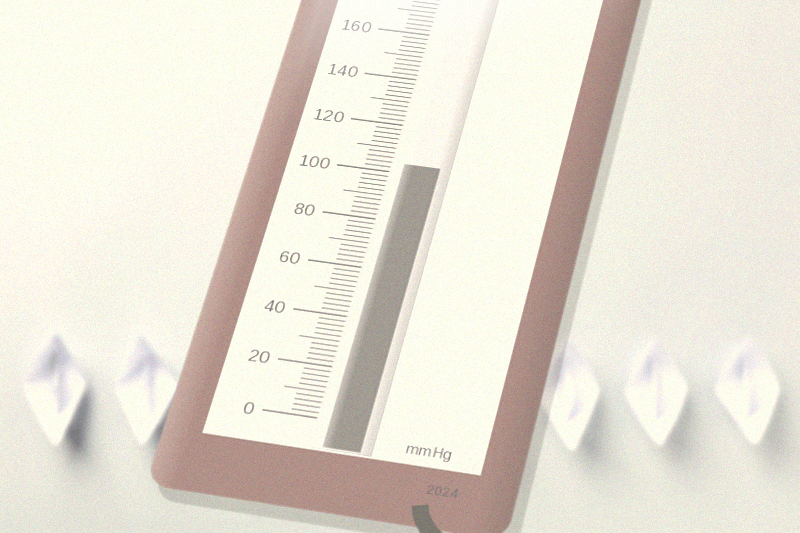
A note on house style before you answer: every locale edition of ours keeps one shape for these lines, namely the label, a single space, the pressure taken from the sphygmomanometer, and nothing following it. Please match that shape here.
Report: 104 mmHg
